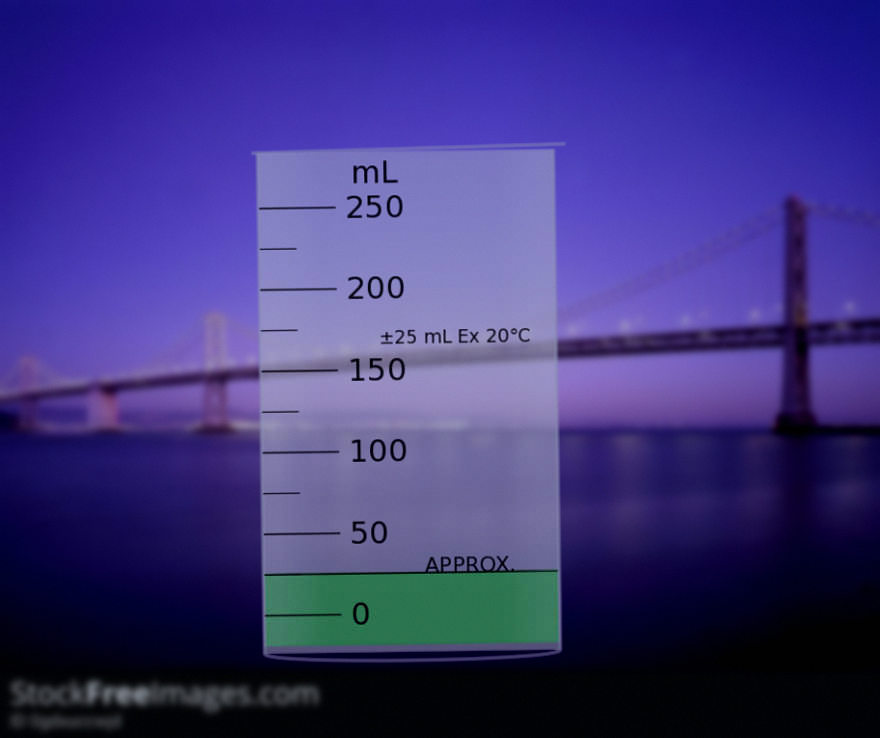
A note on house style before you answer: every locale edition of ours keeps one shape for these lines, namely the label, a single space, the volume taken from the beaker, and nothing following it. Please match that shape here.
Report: 25 mL
